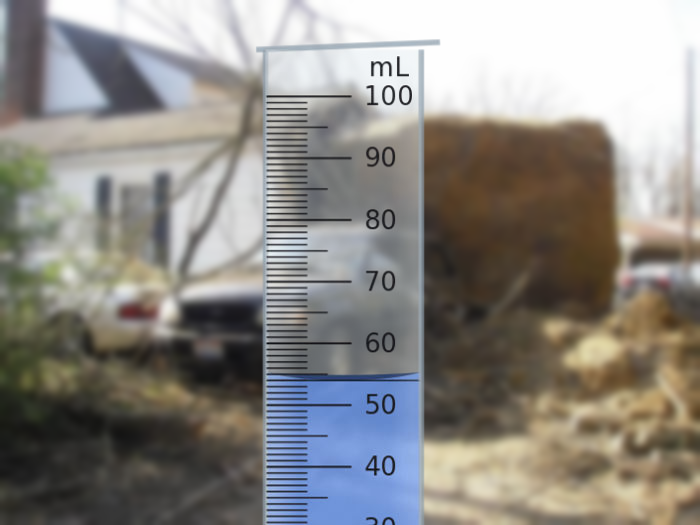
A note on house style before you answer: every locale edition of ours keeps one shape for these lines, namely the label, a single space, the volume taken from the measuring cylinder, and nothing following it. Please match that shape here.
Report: 54 mL
